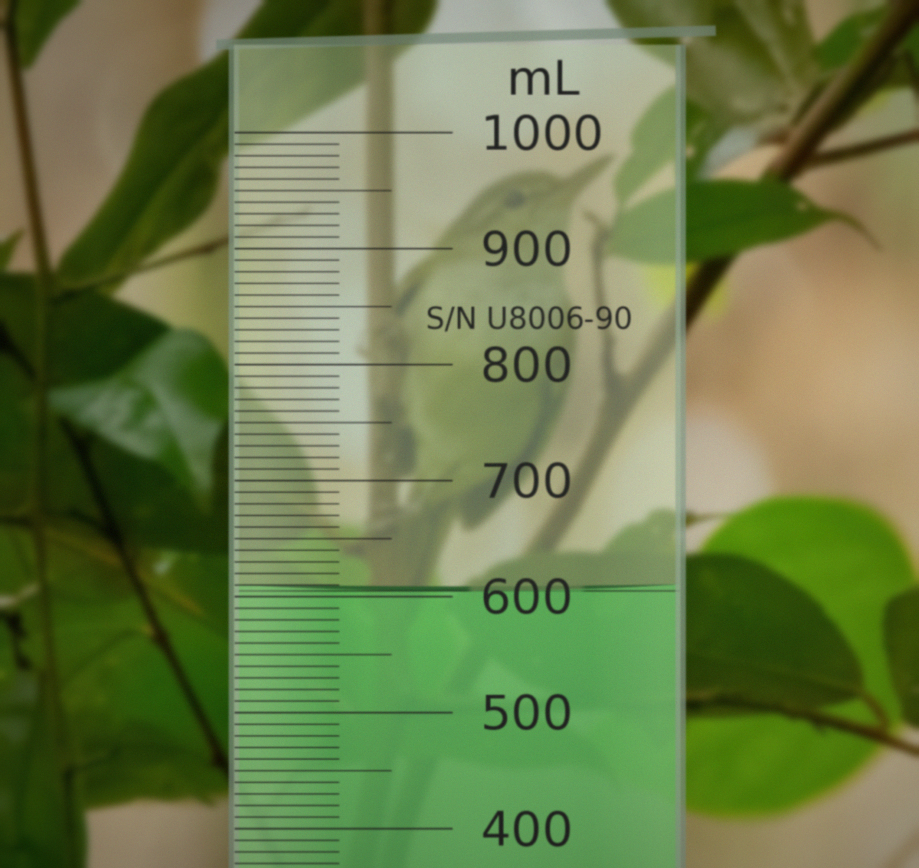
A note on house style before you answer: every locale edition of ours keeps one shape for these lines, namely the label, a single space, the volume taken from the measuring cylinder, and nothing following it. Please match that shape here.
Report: 605 mL
